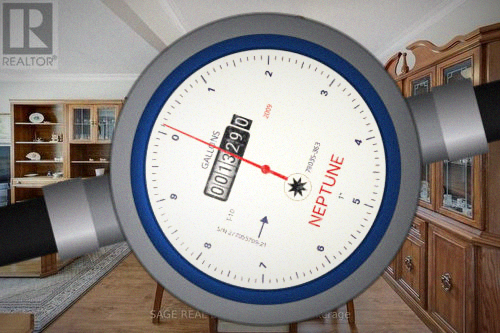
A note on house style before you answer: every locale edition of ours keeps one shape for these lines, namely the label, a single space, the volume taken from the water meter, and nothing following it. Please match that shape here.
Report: 13290.1 gal
